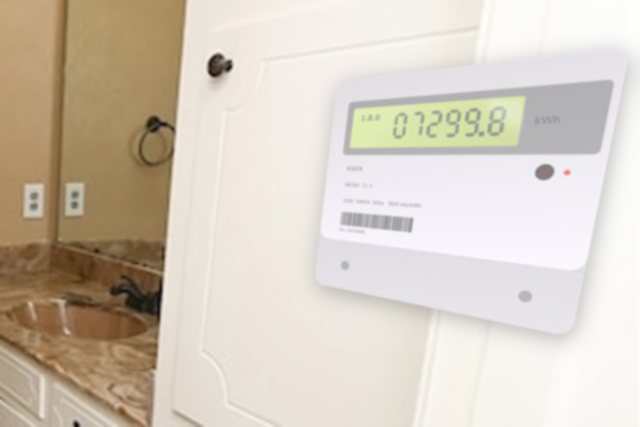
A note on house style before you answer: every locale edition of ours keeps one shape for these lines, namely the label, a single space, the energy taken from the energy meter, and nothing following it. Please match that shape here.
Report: 7299.8 kWh
